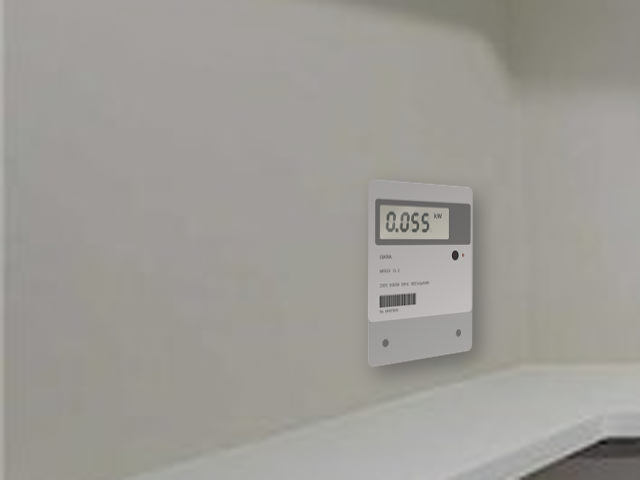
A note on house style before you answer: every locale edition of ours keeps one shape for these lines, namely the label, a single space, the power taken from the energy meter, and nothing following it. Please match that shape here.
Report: 0.055 kW
